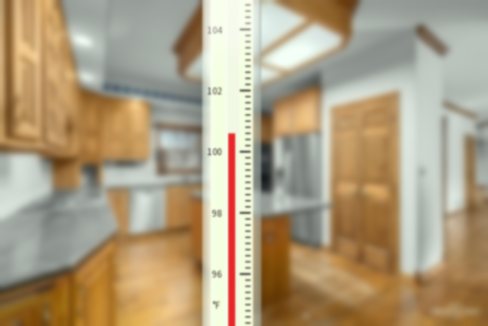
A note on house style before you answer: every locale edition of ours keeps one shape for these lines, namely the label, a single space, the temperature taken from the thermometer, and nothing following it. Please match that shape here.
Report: 100.6 °F
